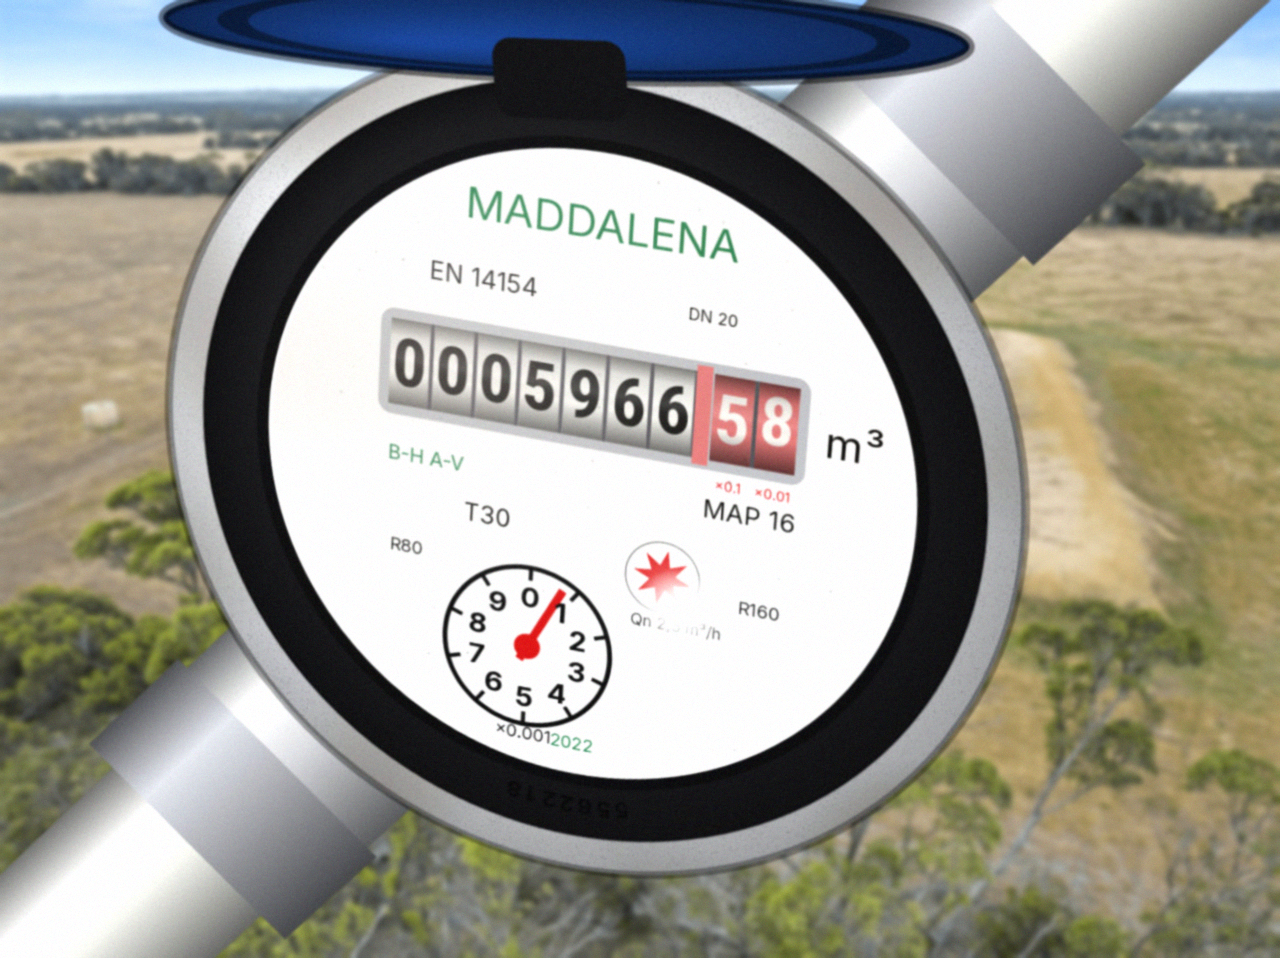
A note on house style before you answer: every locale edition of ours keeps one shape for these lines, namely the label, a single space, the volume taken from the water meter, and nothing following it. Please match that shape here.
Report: 5966.580 m³
